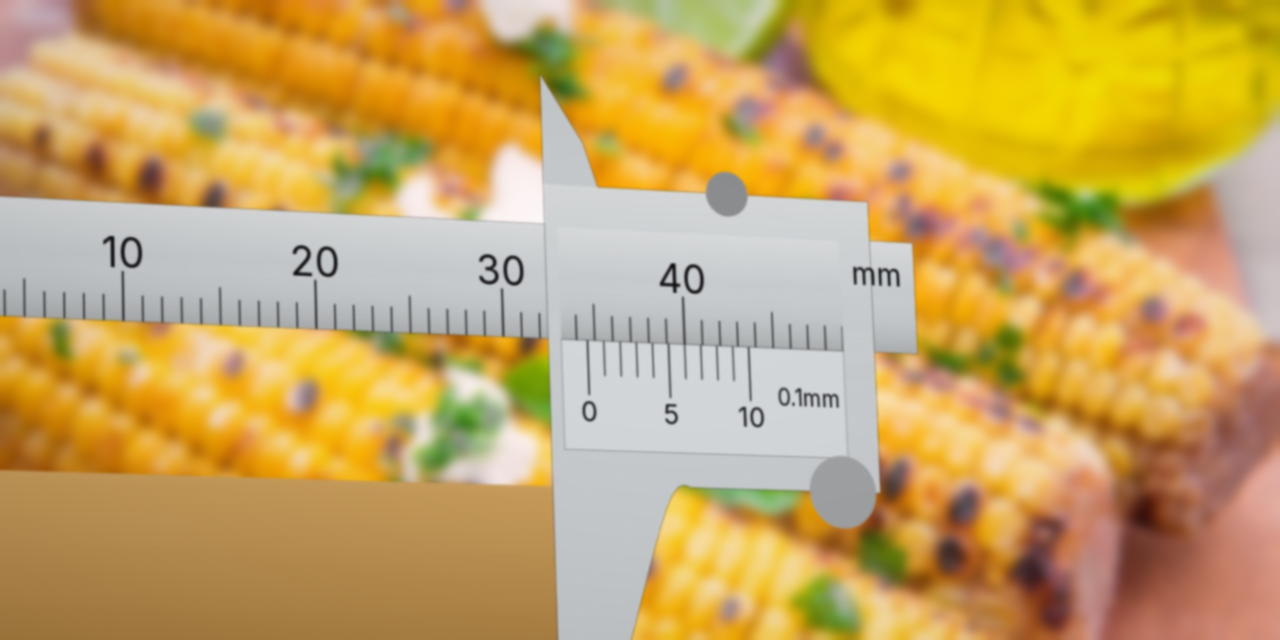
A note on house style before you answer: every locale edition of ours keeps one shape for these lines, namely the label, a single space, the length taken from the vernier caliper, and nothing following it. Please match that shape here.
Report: 34.6 mm
